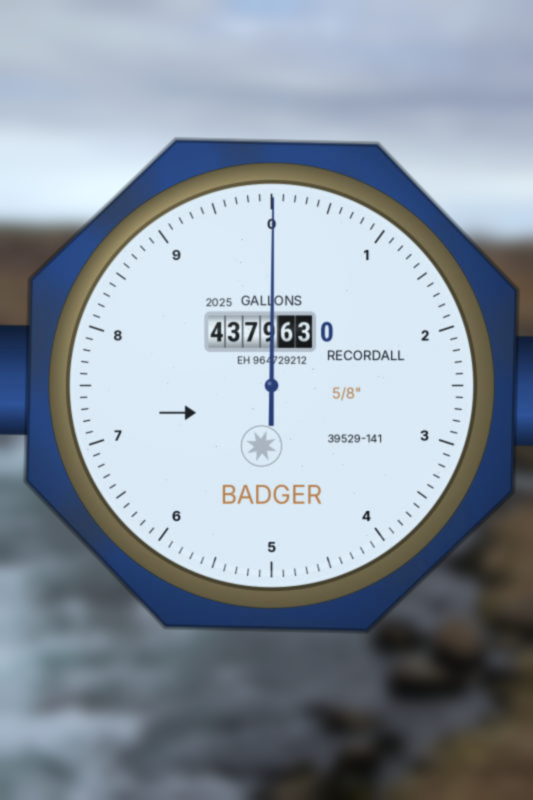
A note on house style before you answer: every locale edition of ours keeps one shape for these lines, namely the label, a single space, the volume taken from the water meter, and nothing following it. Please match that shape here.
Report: 4379630.0 gal
